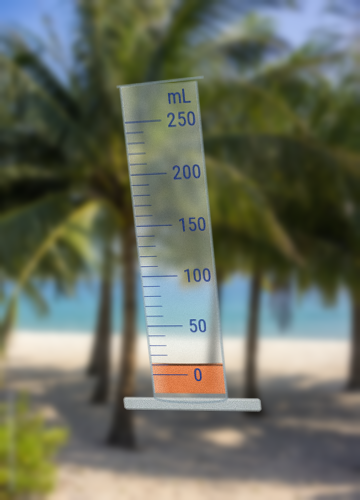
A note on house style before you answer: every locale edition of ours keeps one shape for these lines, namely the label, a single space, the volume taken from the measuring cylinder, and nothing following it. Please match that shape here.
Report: 10 mL
